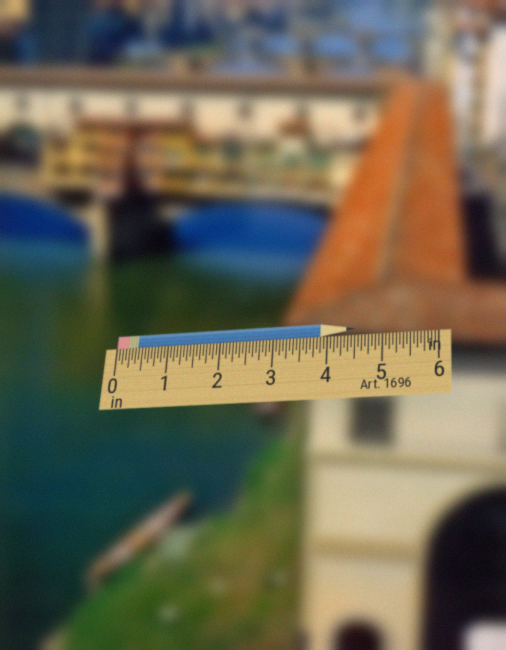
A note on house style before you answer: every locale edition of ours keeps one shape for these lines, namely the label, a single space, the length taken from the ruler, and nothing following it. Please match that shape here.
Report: 4.5 in
